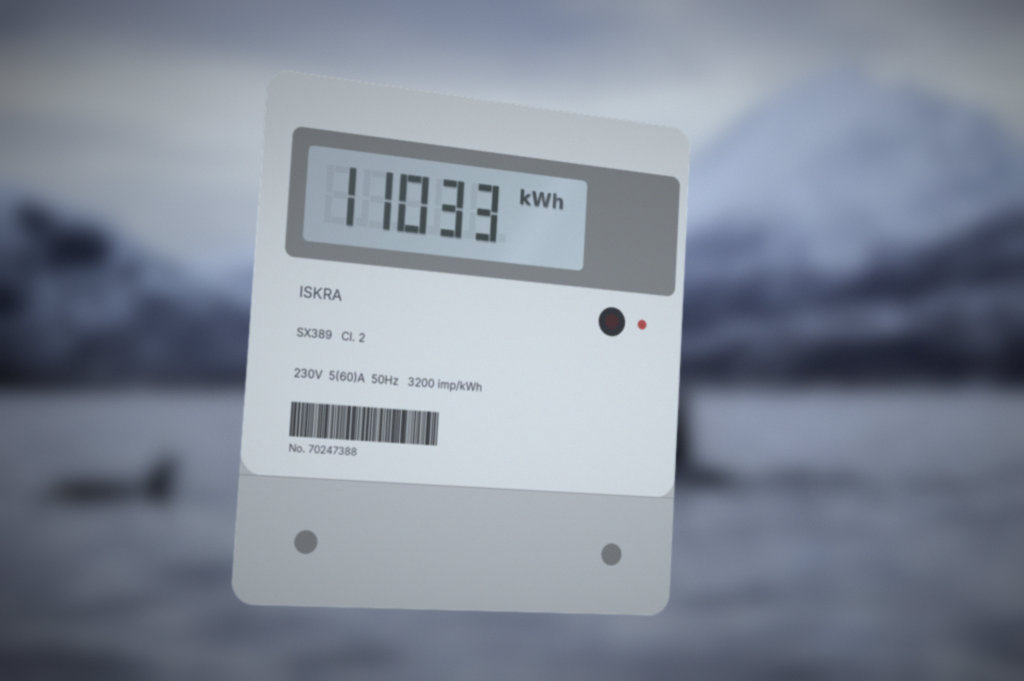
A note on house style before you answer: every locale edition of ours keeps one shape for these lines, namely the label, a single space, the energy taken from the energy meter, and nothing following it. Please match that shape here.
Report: 11033 kWh
